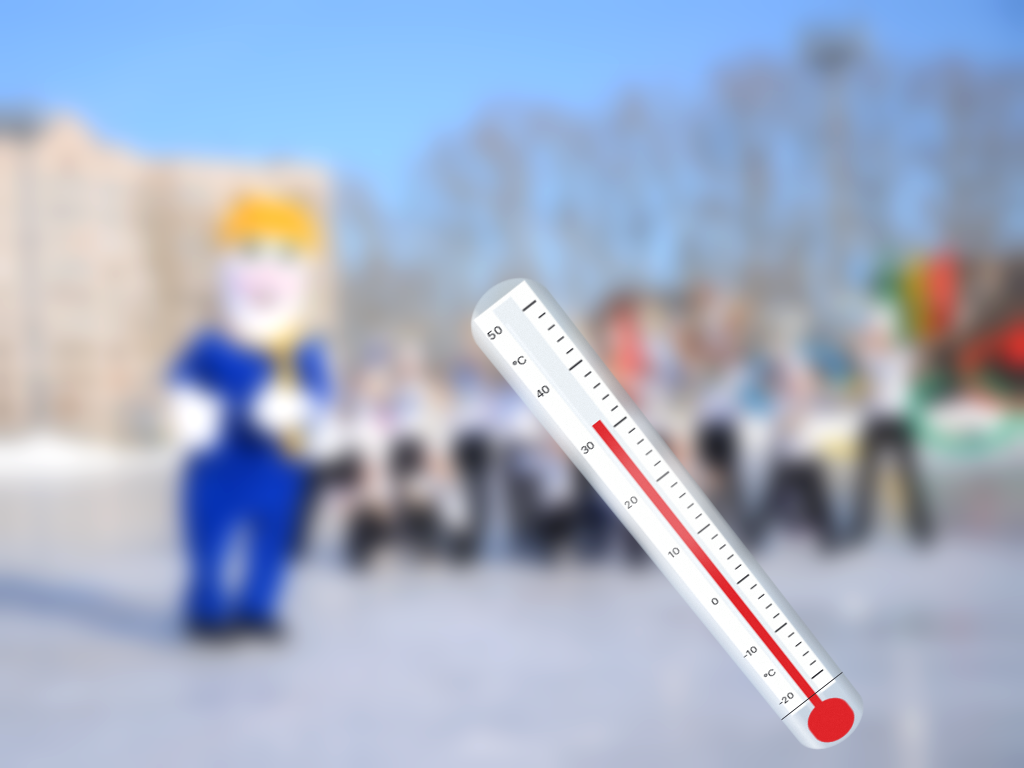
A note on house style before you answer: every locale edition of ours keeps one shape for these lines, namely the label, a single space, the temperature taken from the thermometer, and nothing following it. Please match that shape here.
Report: 32 °C
